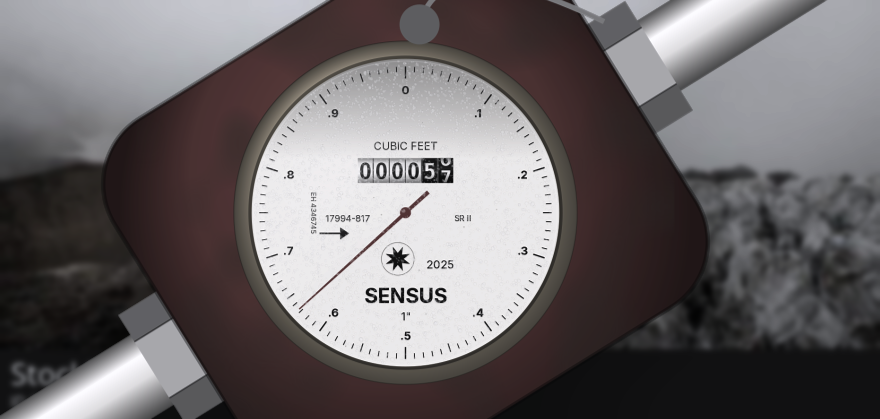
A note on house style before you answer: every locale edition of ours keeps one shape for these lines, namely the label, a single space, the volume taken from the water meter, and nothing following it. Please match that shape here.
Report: 56.63 ft³
